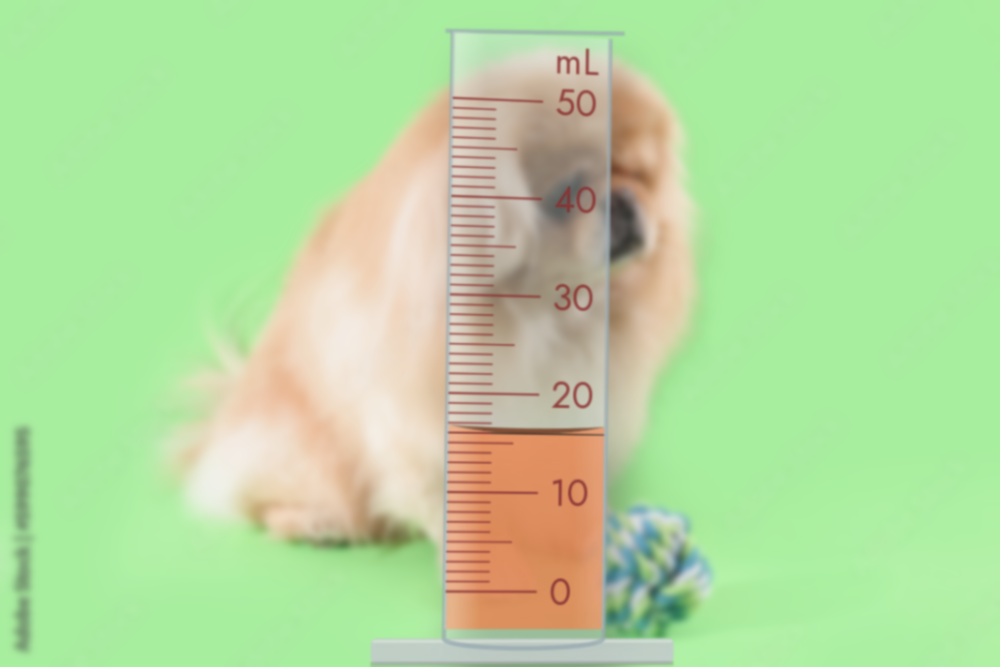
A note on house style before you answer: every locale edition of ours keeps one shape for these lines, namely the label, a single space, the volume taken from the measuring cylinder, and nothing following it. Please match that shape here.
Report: 16 mL
